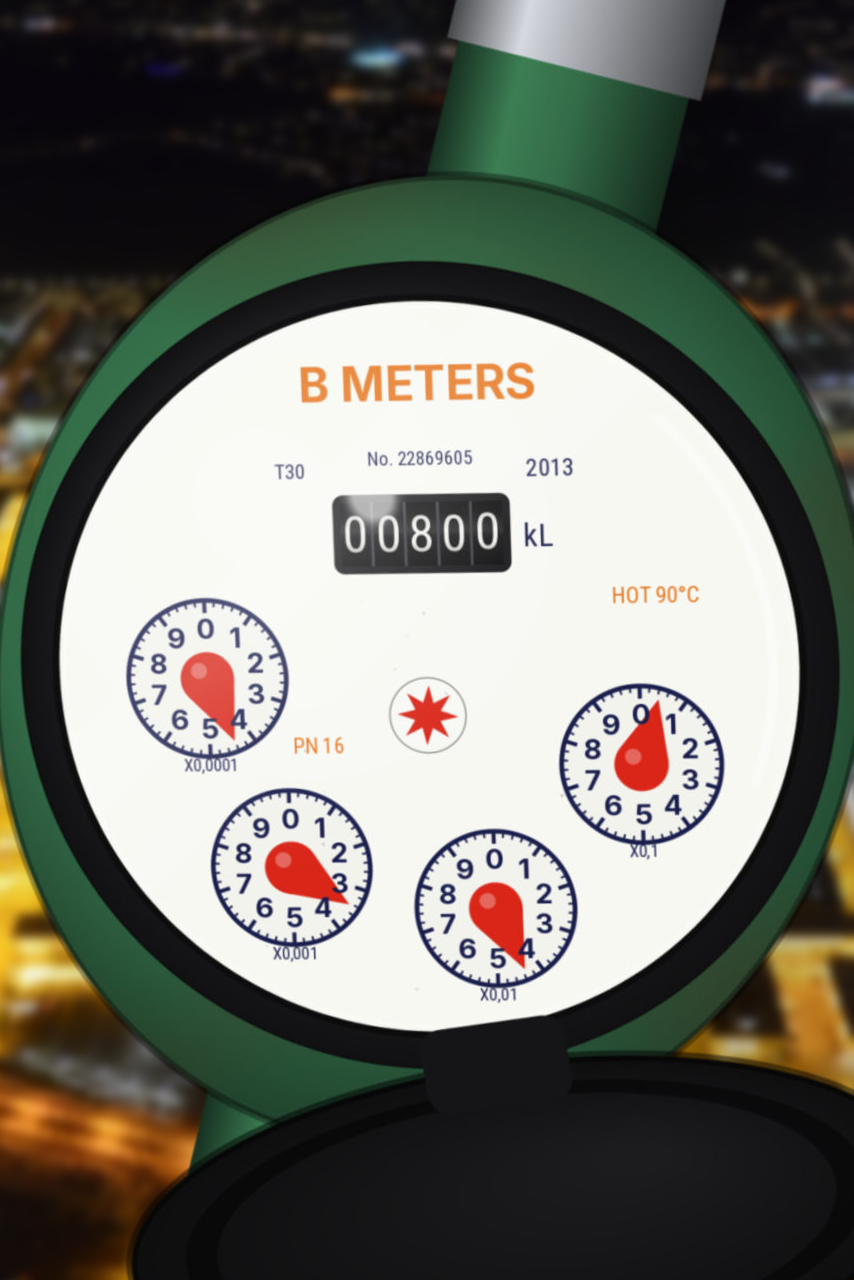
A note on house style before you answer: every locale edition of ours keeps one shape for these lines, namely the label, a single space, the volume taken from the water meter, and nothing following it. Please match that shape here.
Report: 800.0434 kL
